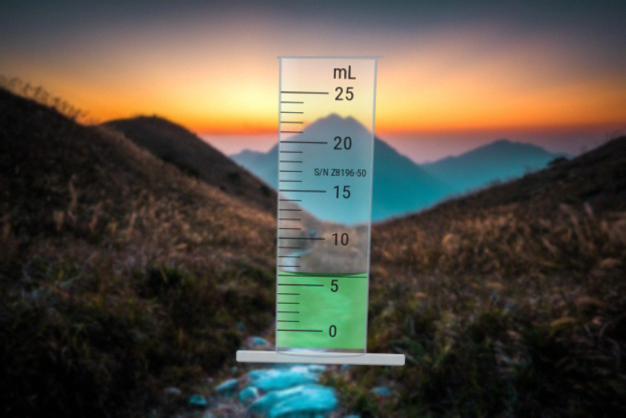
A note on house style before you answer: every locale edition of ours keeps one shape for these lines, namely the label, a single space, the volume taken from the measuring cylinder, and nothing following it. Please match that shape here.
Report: 6 mL
